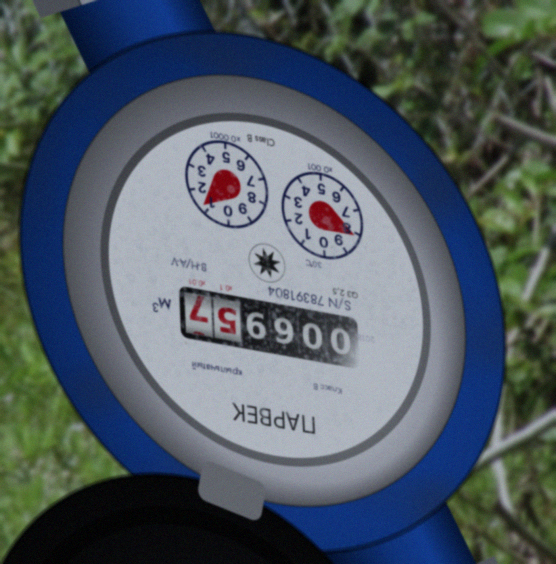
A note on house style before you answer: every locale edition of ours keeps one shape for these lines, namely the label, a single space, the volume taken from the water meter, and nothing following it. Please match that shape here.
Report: 69.5681 m³
